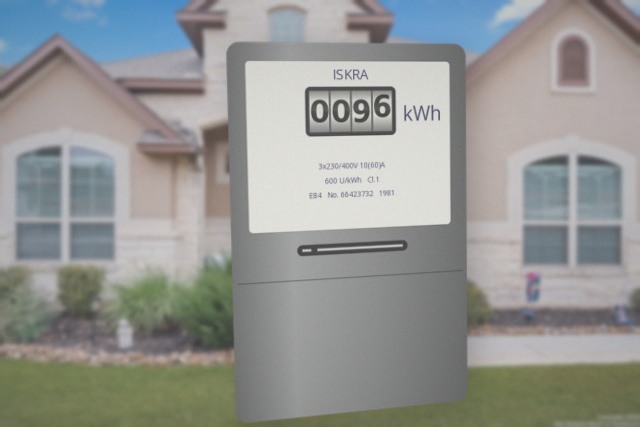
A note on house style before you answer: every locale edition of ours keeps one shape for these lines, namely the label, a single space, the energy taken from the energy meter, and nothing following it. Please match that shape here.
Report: 96 kWh
